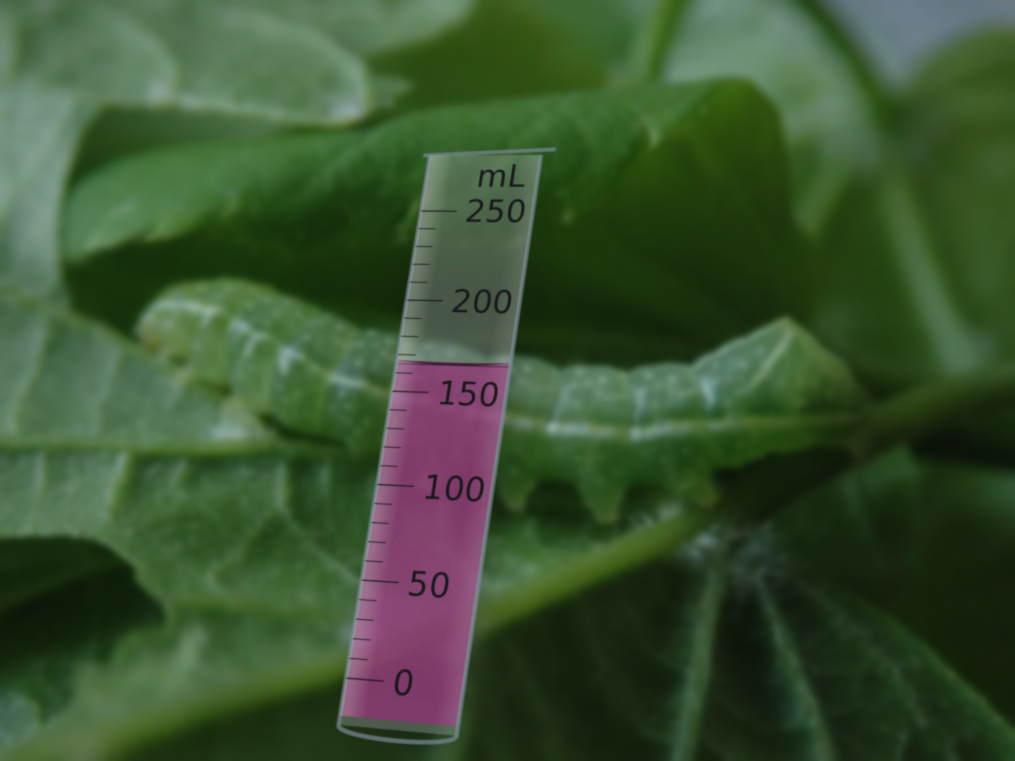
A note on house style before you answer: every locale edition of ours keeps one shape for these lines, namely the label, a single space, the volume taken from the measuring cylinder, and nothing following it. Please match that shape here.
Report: 165 mL
